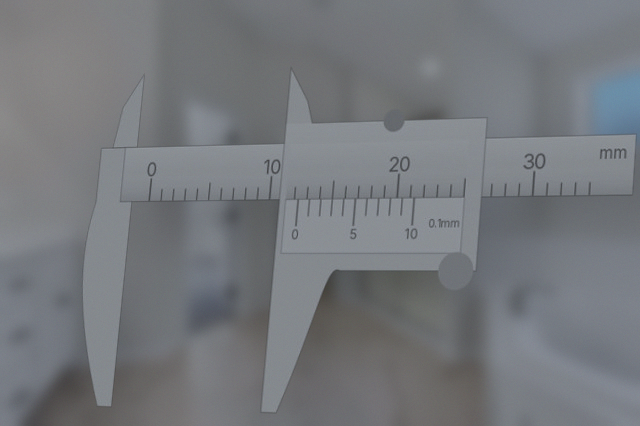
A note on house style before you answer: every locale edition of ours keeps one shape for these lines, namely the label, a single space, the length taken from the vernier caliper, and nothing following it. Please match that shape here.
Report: 12.3 mm
